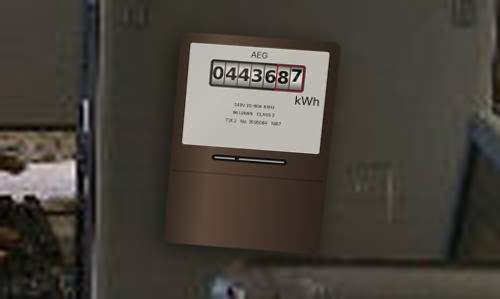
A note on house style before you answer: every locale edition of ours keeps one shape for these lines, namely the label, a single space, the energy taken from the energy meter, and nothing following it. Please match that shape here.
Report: 4436.87 kWh
